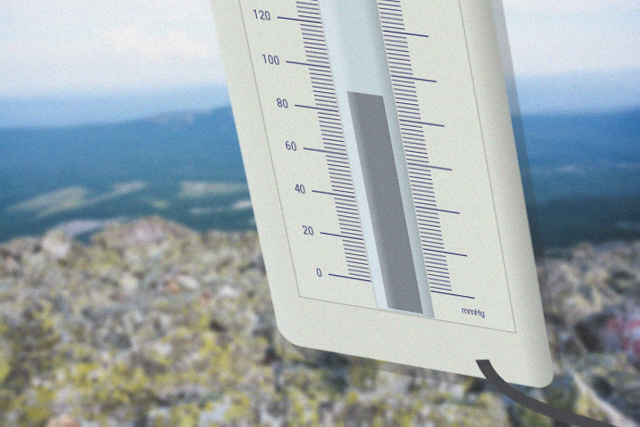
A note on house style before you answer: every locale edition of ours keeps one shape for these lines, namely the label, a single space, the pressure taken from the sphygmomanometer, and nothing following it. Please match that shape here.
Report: 90 mmHg
